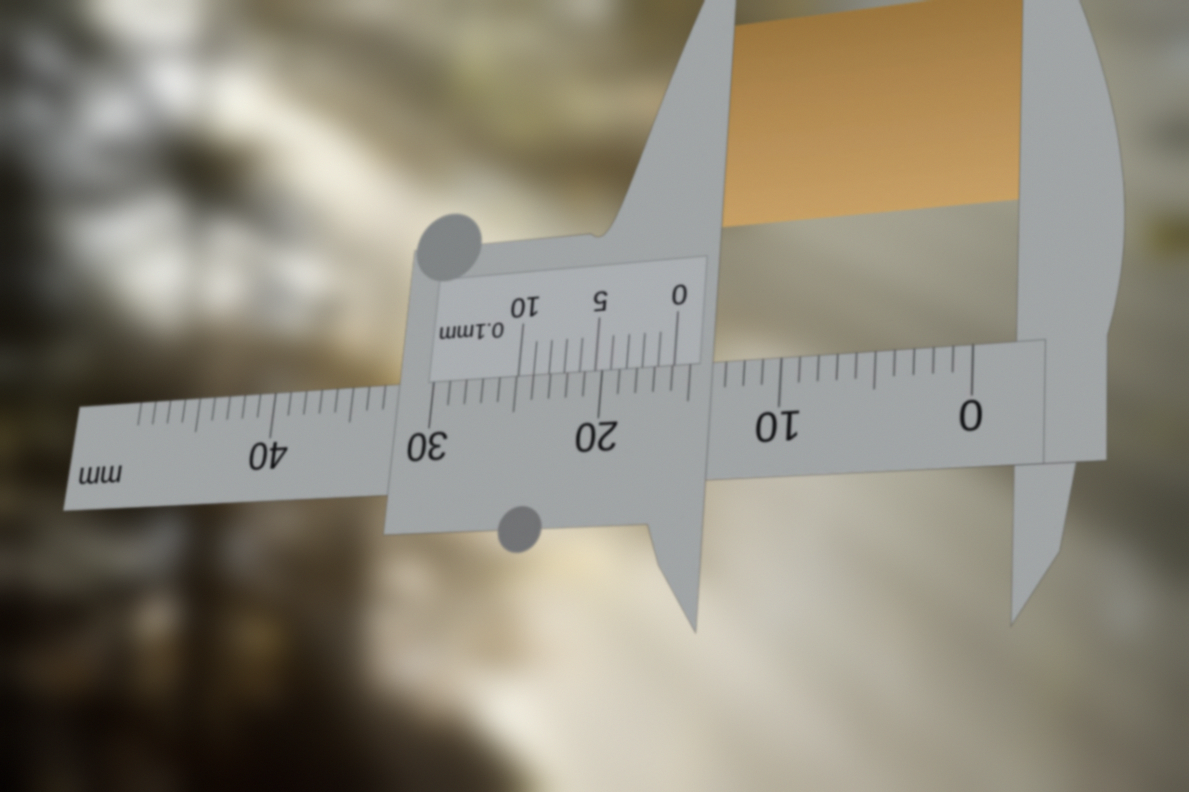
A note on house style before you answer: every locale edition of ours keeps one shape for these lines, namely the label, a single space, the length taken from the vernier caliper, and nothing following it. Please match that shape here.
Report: 15.9 mm
